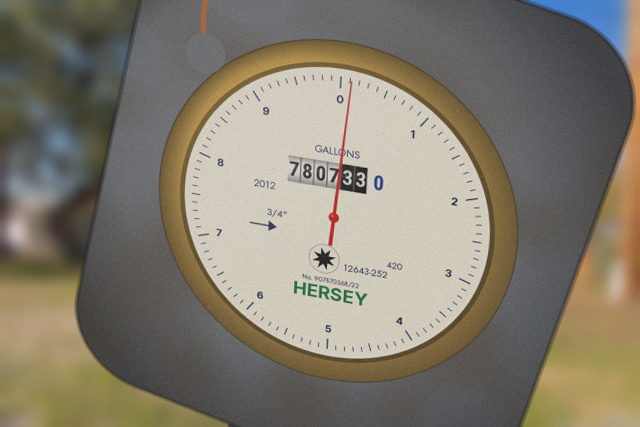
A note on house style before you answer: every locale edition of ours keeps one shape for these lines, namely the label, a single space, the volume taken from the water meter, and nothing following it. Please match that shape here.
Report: 7807330.1 gal
